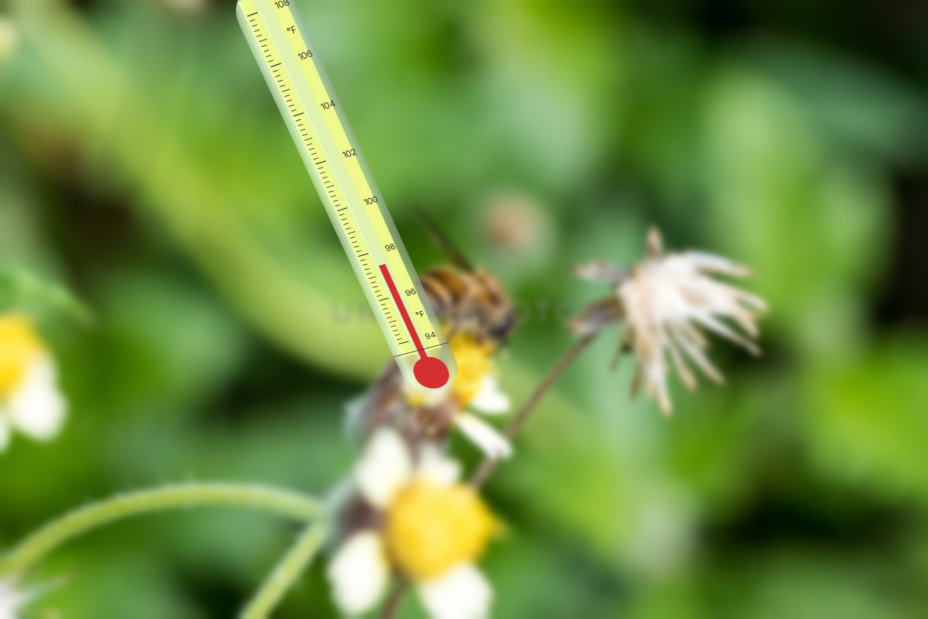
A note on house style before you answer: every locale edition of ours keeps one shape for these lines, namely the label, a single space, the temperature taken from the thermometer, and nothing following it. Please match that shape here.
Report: 97.4 °F
